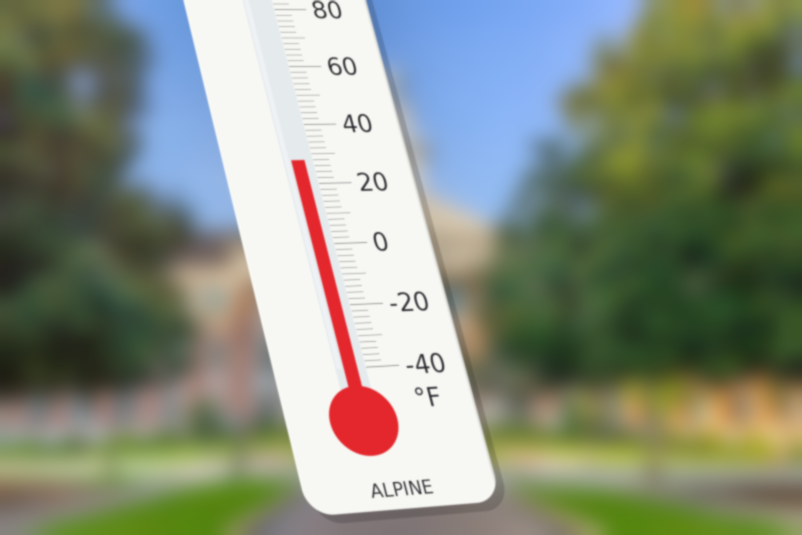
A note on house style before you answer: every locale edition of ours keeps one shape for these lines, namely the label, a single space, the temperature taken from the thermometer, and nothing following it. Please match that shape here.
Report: 28 °F
